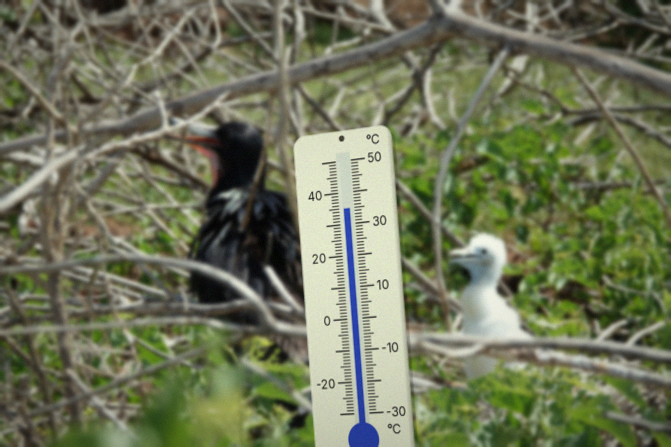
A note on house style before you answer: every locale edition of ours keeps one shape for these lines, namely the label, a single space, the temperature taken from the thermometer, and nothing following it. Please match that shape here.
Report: 35 °C
